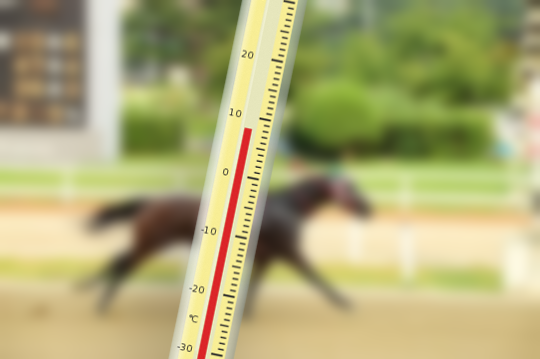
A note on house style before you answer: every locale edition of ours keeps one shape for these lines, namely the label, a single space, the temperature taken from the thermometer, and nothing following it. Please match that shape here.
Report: 8 °C
